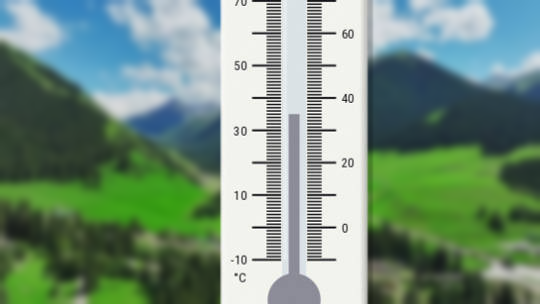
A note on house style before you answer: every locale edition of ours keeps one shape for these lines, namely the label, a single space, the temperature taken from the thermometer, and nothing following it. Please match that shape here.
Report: 35 °C
